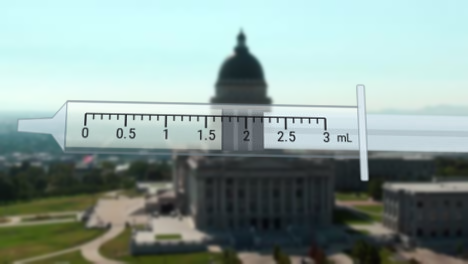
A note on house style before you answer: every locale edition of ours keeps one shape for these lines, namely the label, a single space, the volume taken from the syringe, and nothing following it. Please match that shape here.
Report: 1.7 mL
